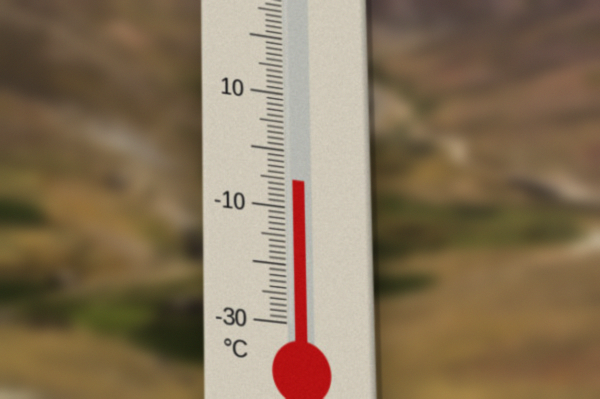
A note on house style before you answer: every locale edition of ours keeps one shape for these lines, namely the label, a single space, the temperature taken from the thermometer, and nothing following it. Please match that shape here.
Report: -5 °C
